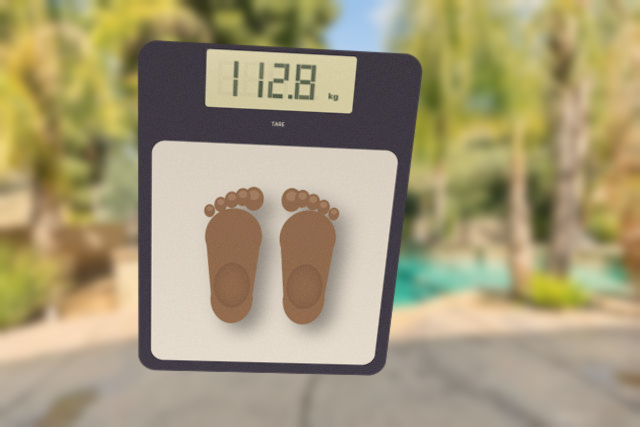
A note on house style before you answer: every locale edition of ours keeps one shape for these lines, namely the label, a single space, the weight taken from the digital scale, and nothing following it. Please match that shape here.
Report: 112.8 kg
